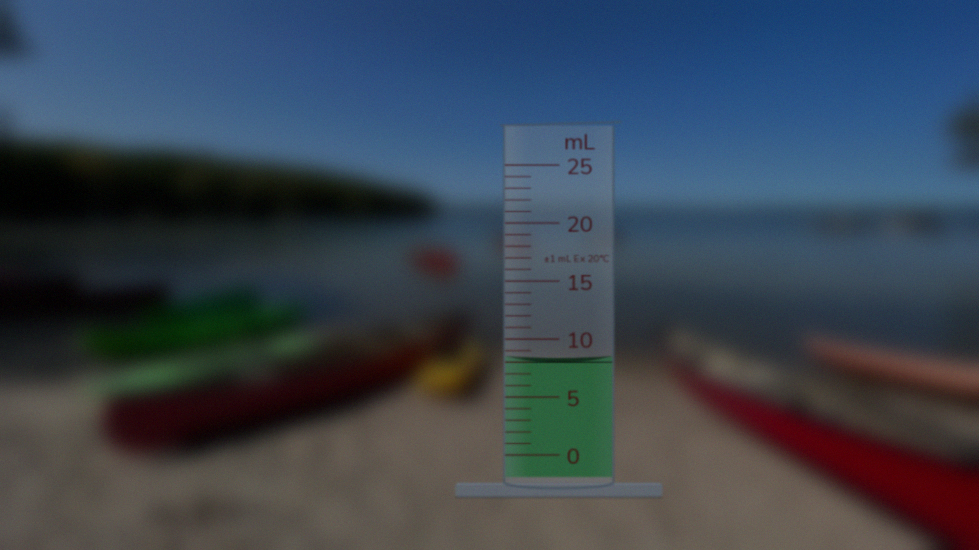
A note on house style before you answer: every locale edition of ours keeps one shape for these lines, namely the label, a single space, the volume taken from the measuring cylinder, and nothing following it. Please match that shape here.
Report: 8 mL
